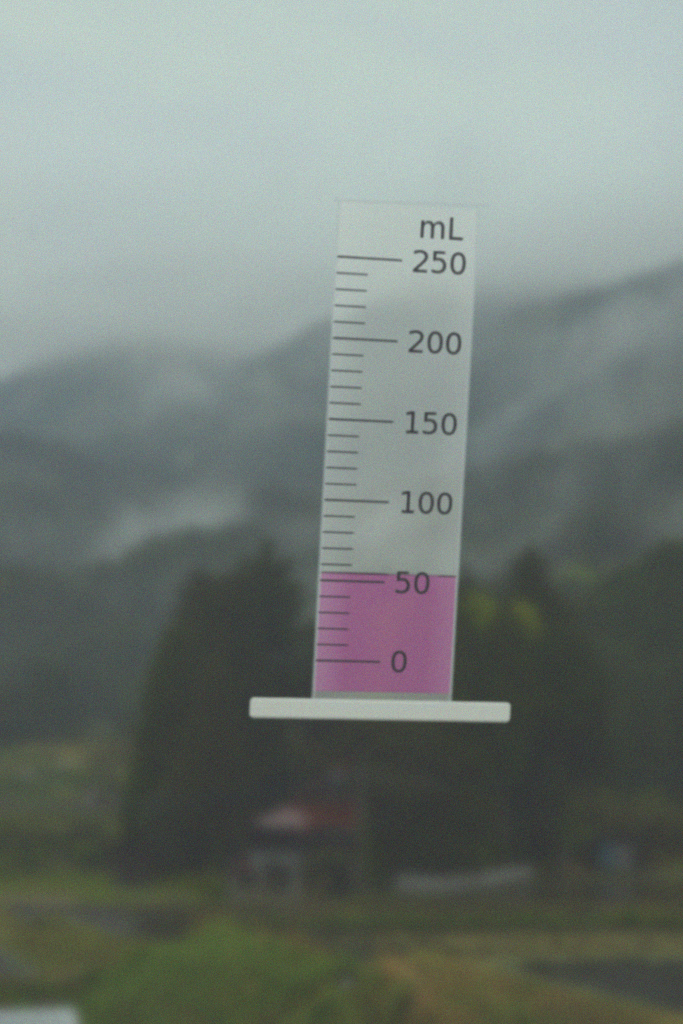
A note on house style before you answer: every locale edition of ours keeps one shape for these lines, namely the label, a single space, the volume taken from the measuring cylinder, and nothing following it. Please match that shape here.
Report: 55 mL
